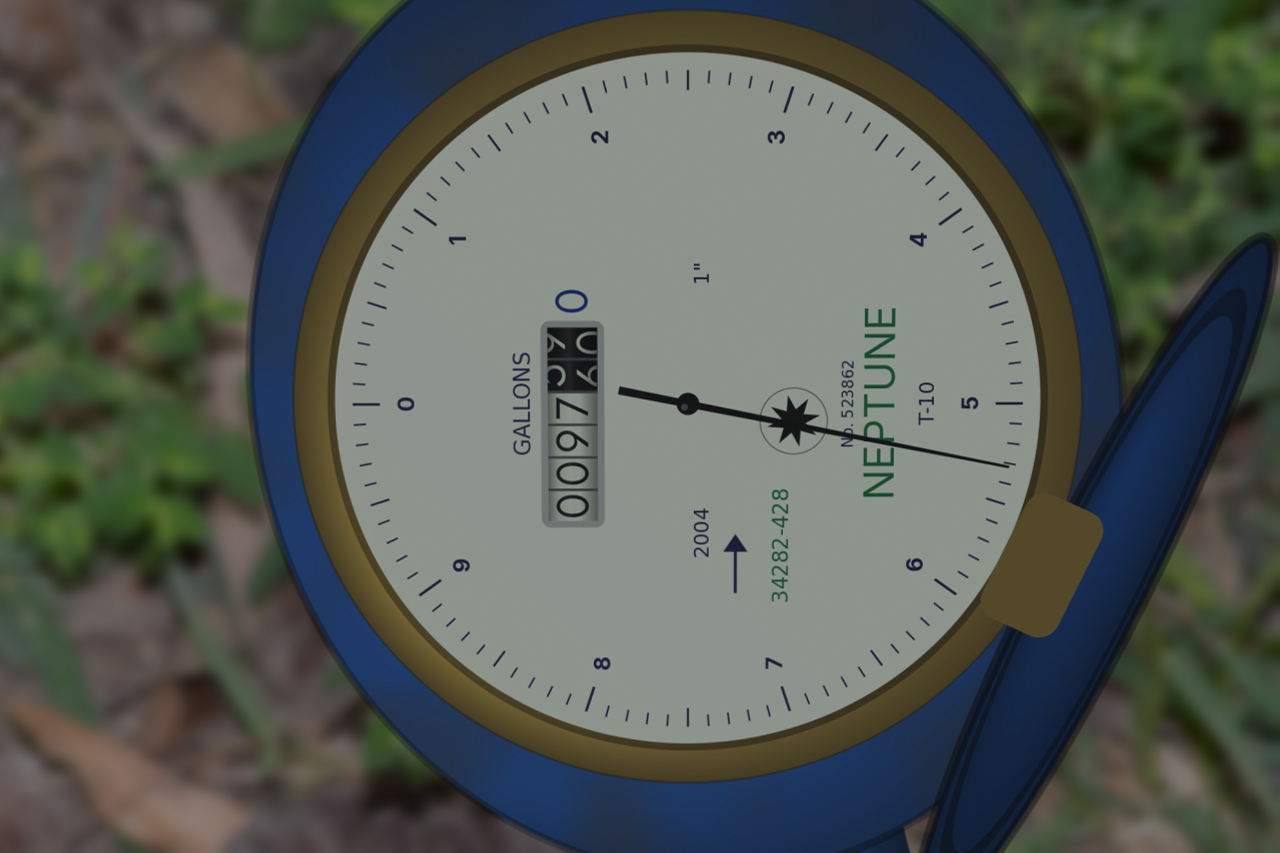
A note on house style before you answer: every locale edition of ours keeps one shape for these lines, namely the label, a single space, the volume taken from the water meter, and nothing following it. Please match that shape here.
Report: 97595.3 gal
